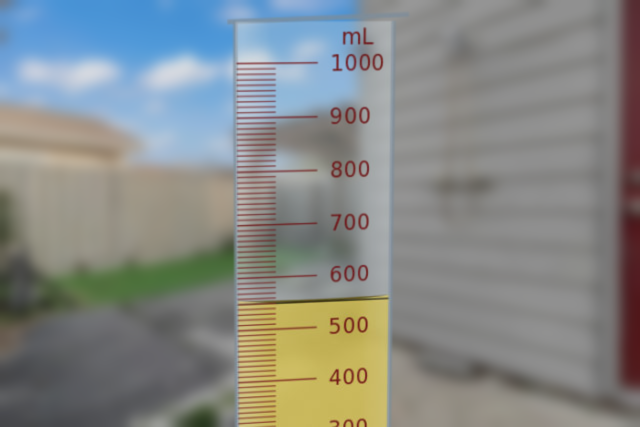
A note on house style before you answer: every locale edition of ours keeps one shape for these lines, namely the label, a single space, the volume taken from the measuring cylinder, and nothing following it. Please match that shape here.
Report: 550 mL
